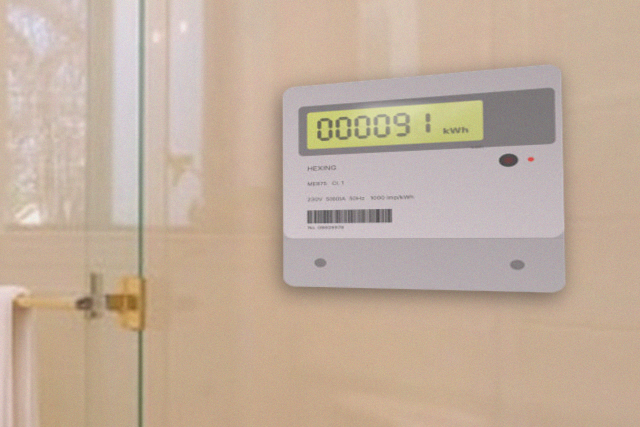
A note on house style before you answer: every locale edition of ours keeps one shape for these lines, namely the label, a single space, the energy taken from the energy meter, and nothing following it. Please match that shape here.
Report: 91 kWh
